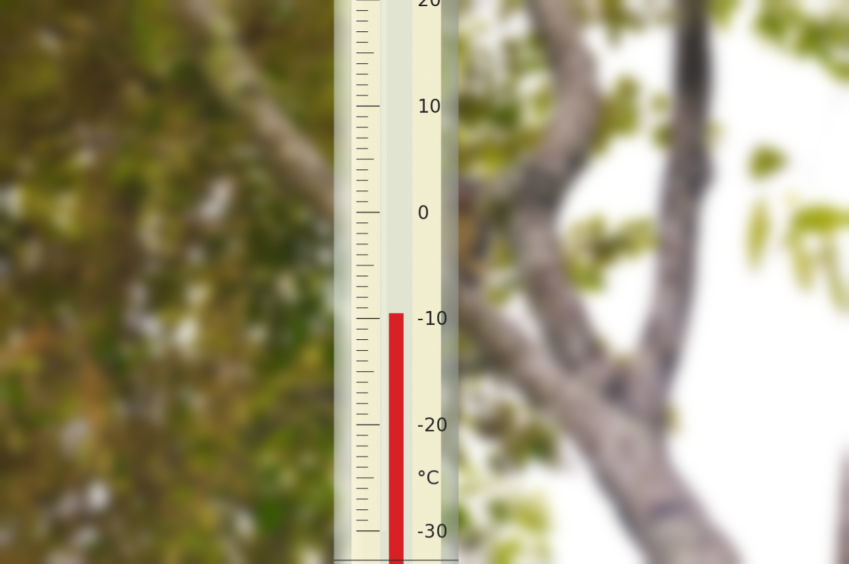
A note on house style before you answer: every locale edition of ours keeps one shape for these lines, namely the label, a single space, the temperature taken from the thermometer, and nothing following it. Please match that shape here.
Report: -9.5 °C
